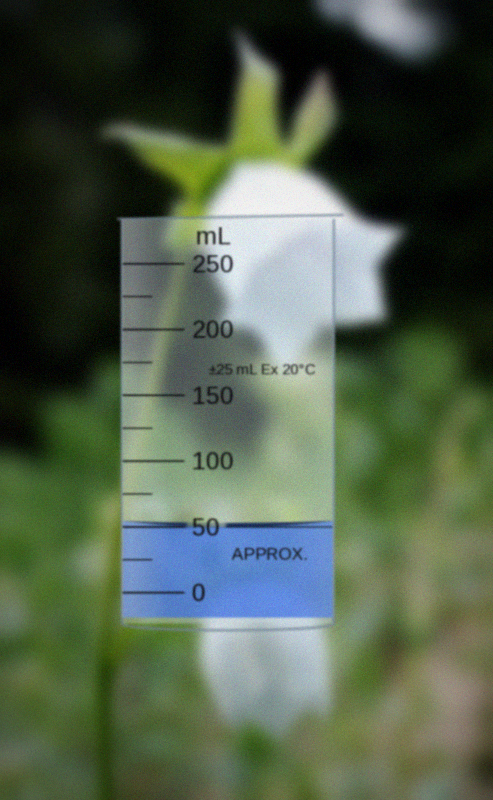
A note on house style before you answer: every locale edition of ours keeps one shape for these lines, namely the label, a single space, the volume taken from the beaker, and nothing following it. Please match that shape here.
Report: 50 mL
